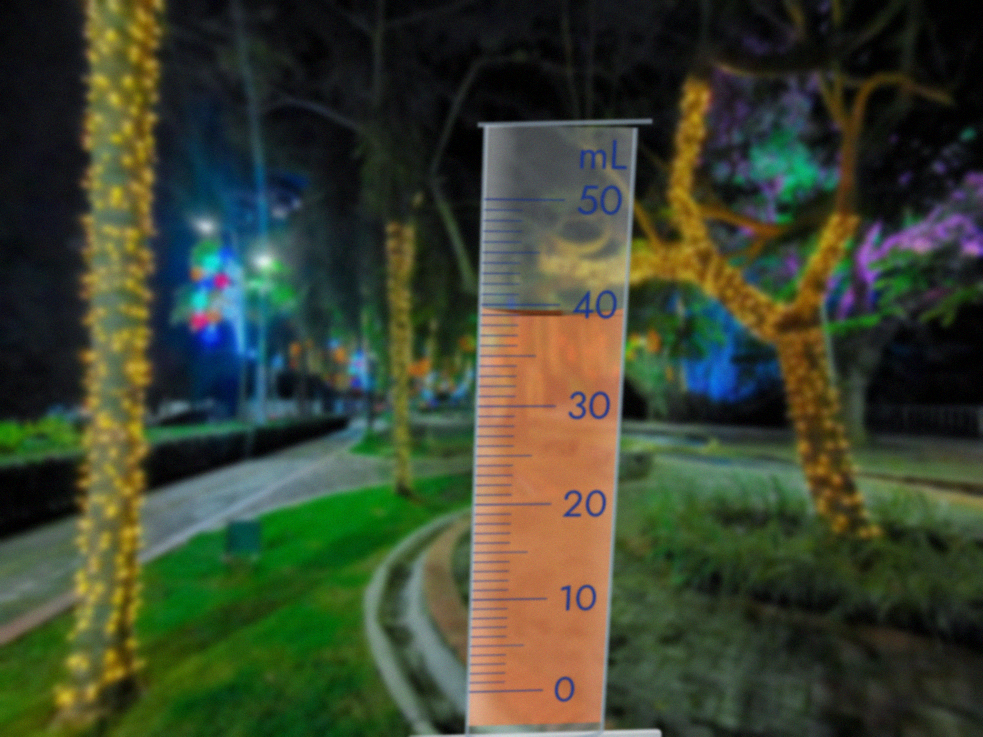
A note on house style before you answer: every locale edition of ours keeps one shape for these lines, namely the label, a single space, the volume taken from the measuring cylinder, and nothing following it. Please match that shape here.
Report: 39 mL
